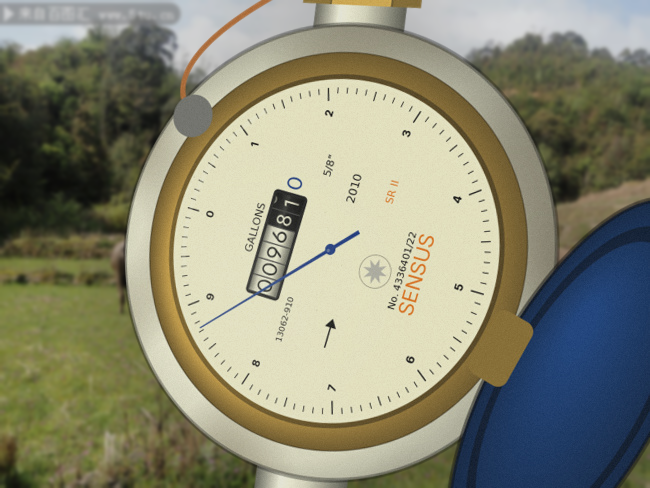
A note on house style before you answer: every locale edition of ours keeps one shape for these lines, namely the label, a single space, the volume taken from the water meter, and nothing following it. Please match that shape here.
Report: 96808.7 gal
